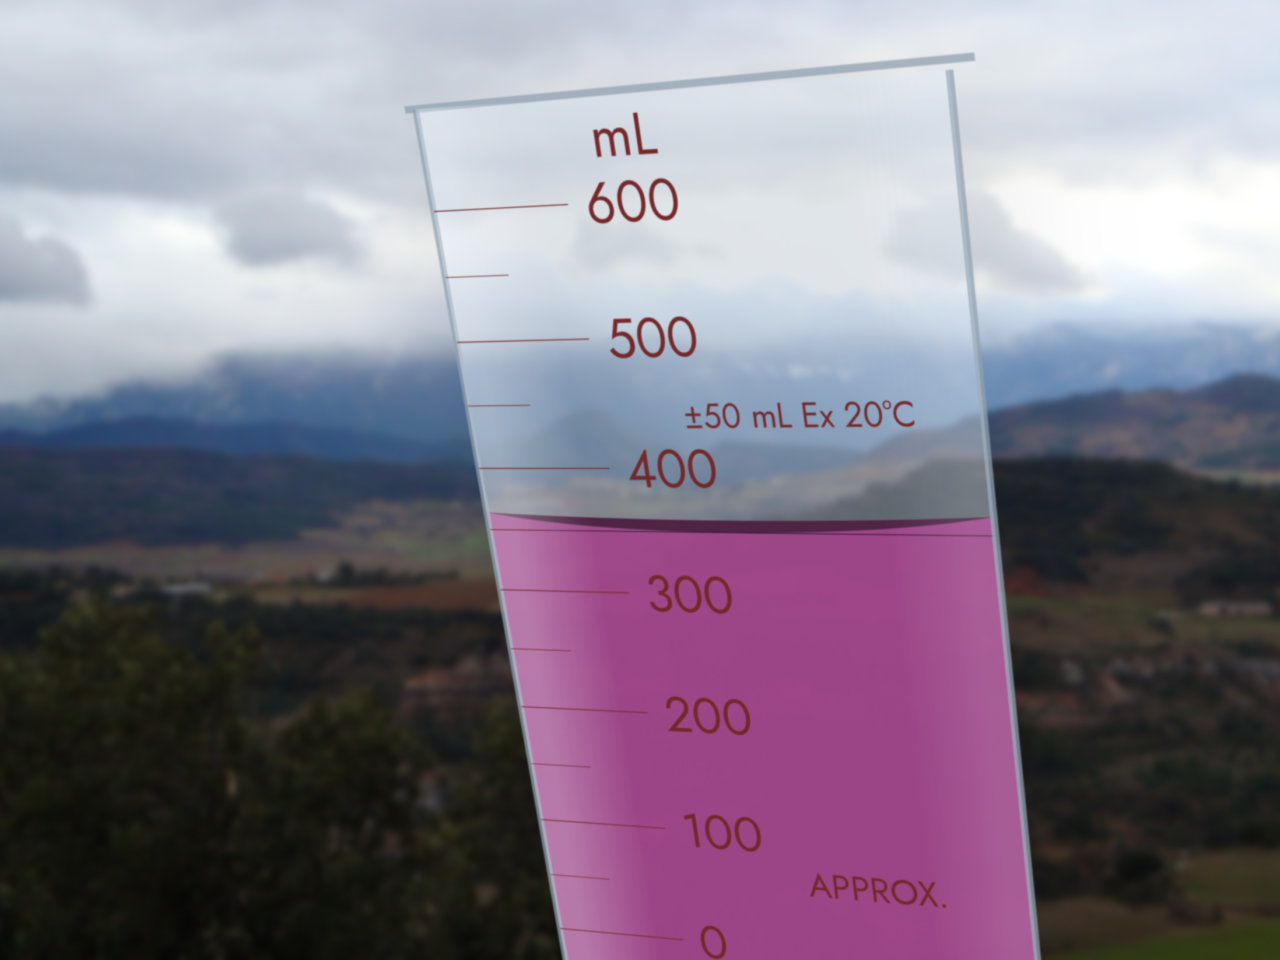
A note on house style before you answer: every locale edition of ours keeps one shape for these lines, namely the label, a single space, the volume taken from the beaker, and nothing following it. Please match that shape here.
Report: 350 mL
